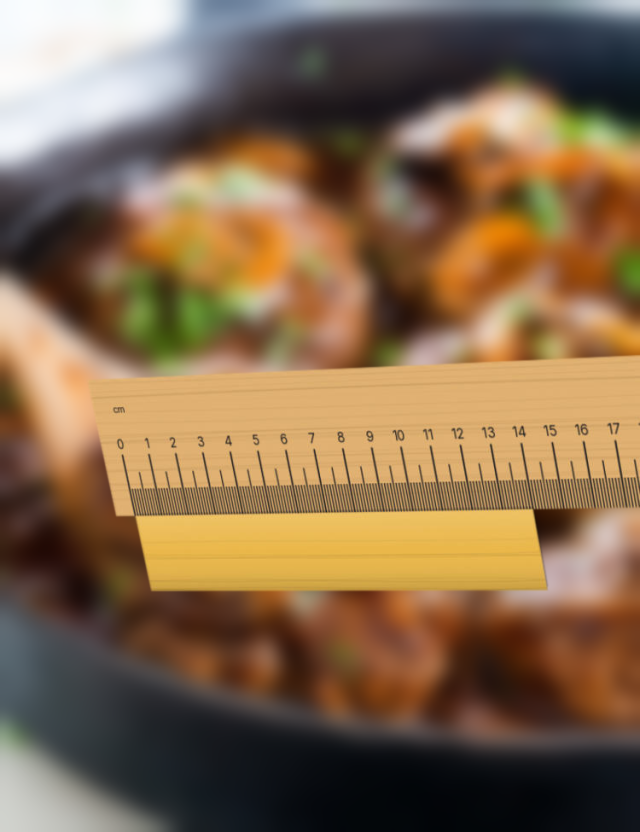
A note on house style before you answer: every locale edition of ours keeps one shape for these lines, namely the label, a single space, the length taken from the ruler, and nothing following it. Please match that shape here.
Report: 14 cm
